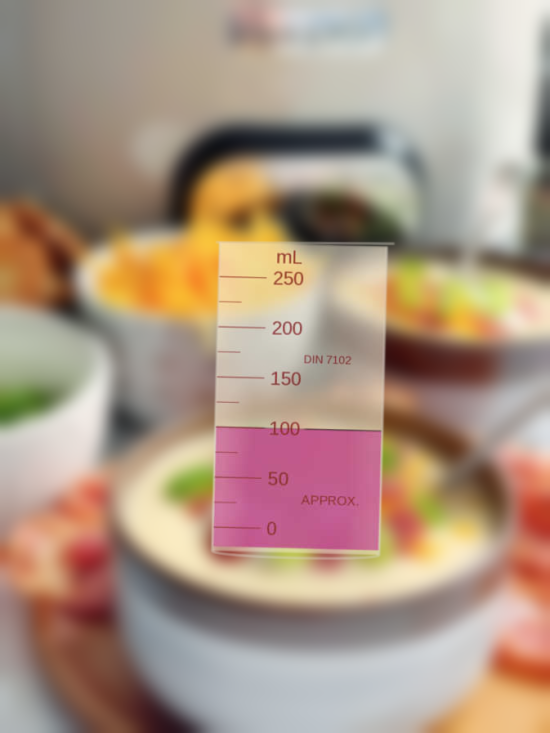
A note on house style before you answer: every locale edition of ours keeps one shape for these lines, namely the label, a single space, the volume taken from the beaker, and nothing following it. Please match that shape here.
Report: 100 mL
